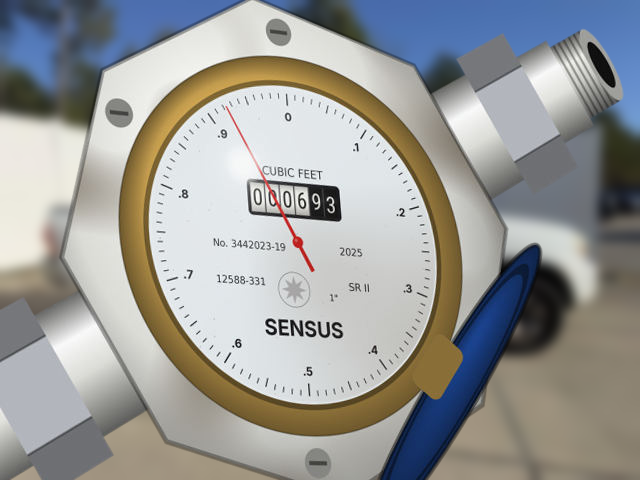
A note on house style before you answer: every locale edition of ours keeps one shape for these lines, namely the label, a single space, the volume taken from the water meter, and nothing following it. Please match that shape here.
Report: 692.92 ft³
